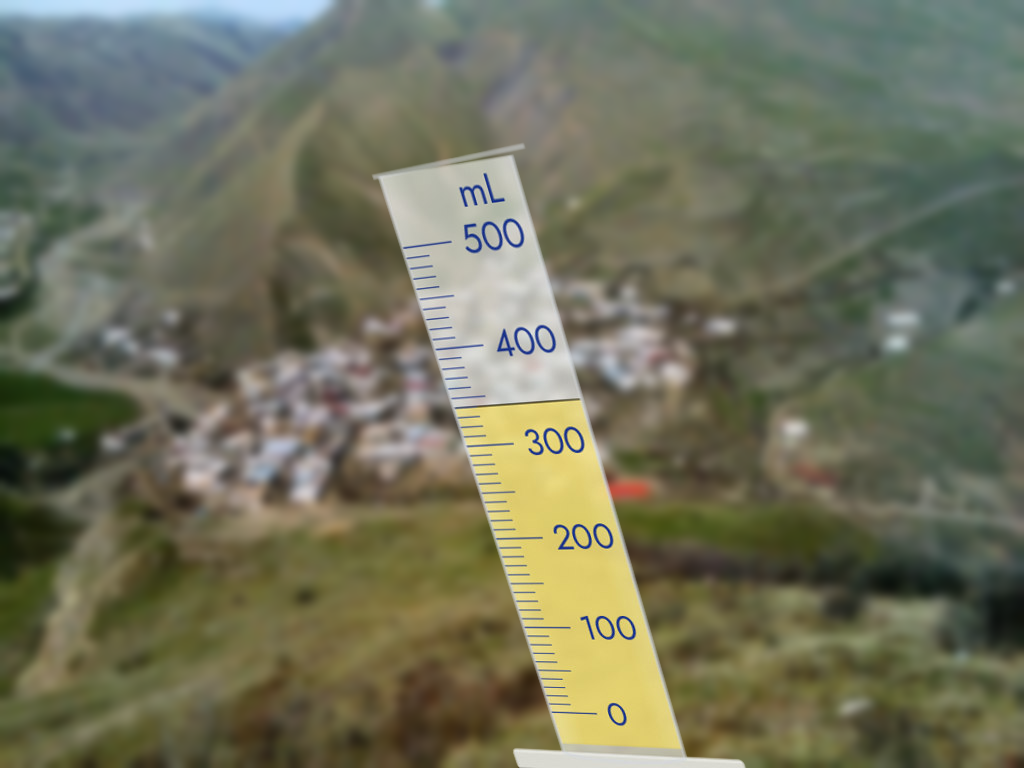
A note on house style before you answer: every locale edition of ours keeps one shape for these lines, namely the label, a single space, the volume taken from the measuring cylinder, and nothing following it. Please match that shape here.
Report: 340 mL
